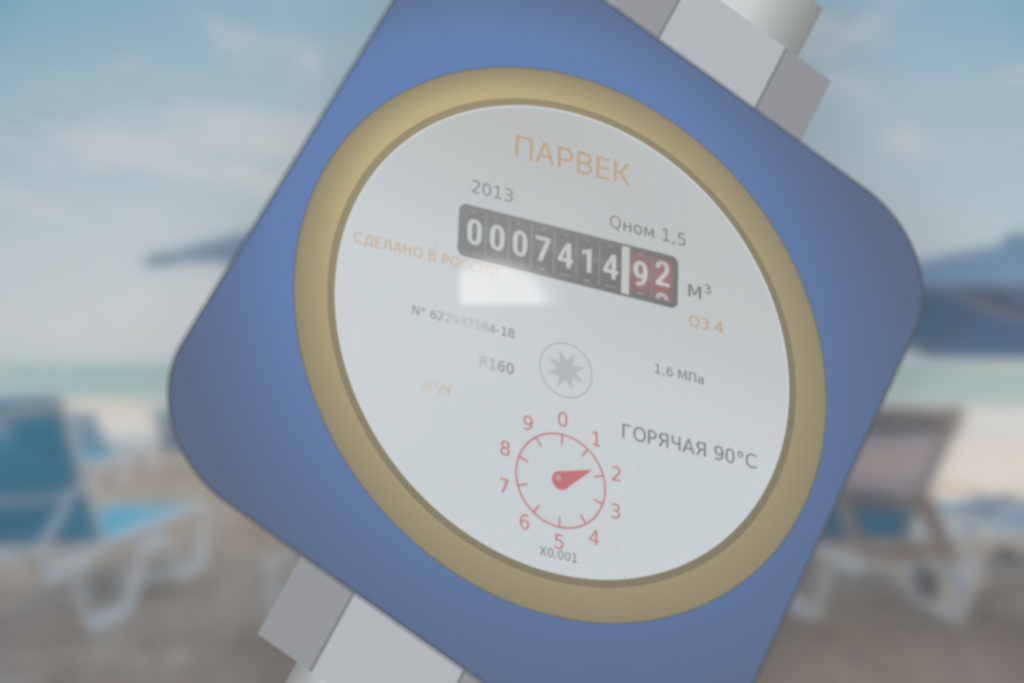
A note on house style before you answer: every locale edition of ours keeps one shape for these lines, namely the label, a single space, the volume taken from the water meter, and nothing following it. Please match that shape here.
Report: 7414.921 m³
